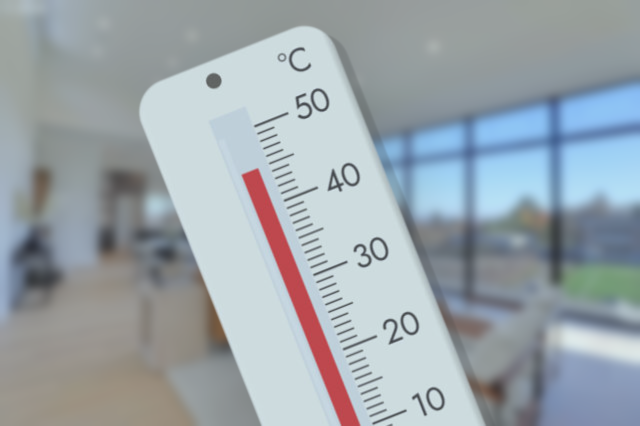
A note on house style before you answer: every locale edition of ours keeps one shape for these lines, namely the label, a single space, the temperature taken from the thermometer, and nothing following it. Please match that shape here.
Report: 45 °C
